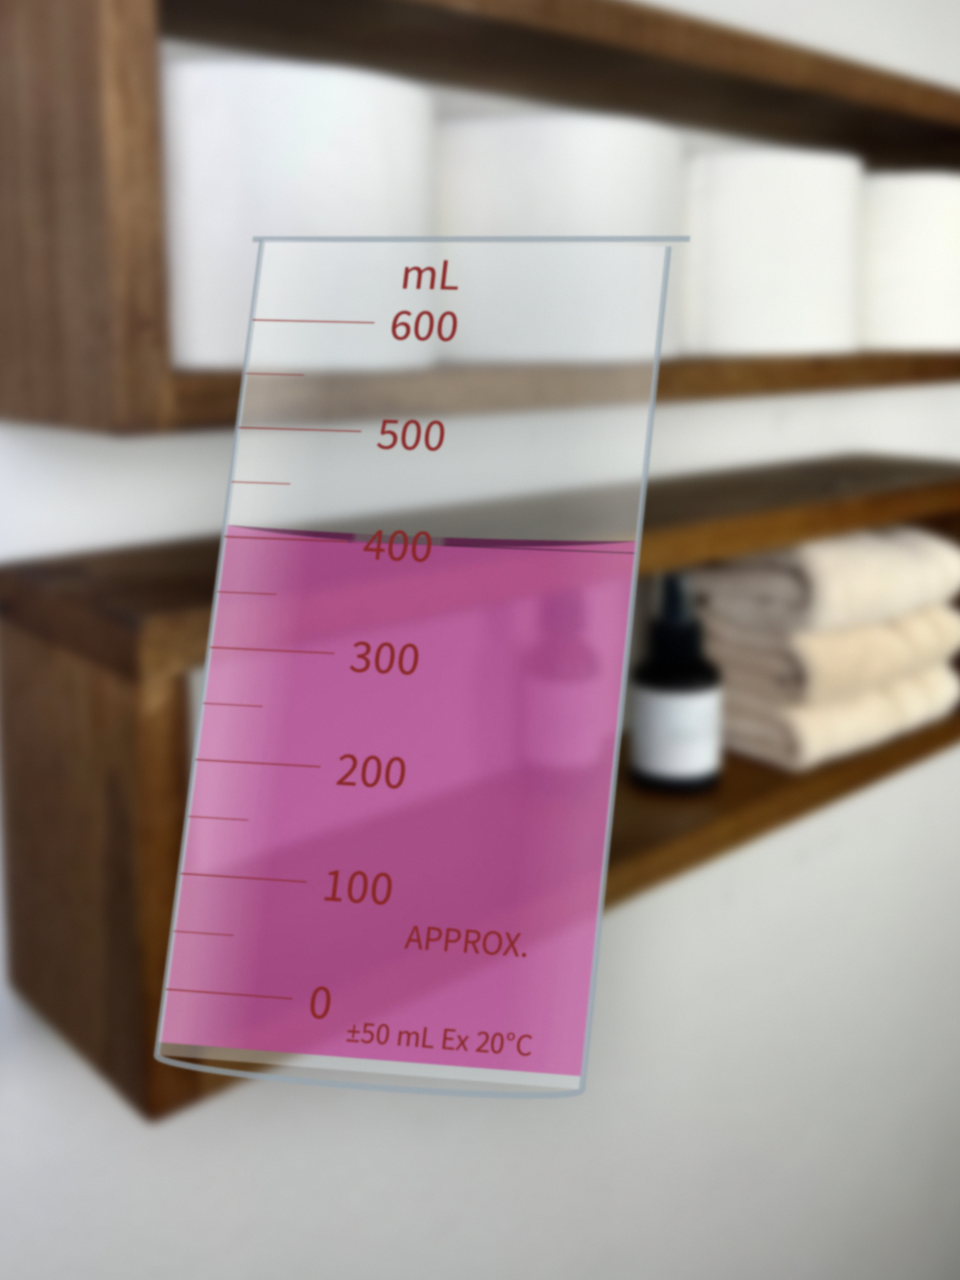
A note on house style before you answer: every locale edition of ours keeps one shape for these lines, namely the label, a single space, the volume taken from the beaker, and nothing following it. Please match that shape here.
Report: 400 mL
